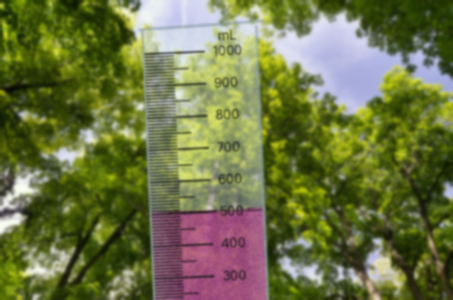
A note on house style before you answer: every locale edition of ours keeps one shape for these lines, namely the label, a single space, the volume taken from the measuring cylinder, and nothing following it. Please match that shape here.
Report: 500 mL
